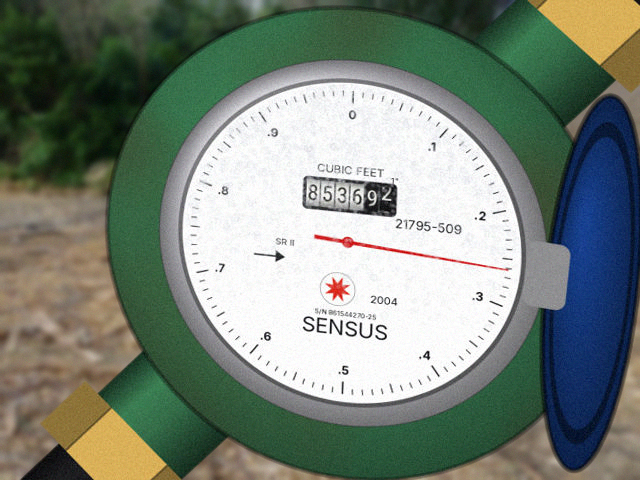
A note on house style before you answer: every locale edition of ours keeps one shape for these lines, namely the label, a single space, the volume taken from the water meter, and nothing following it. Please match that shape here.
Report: 853692.26 ft³
